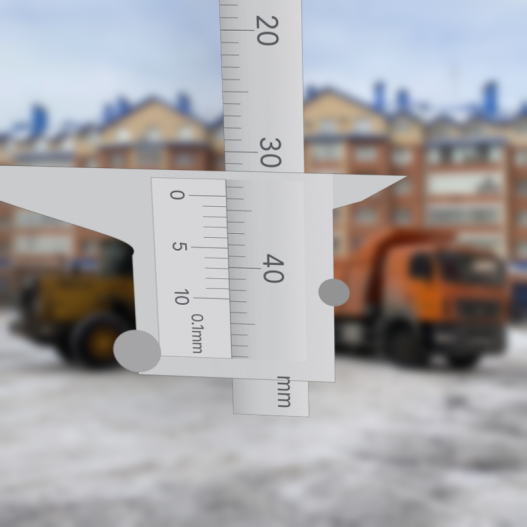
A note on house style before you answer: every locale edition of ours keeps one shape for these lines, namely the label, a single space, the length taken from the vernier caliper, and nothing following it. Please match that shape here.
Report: 33.8 mm
